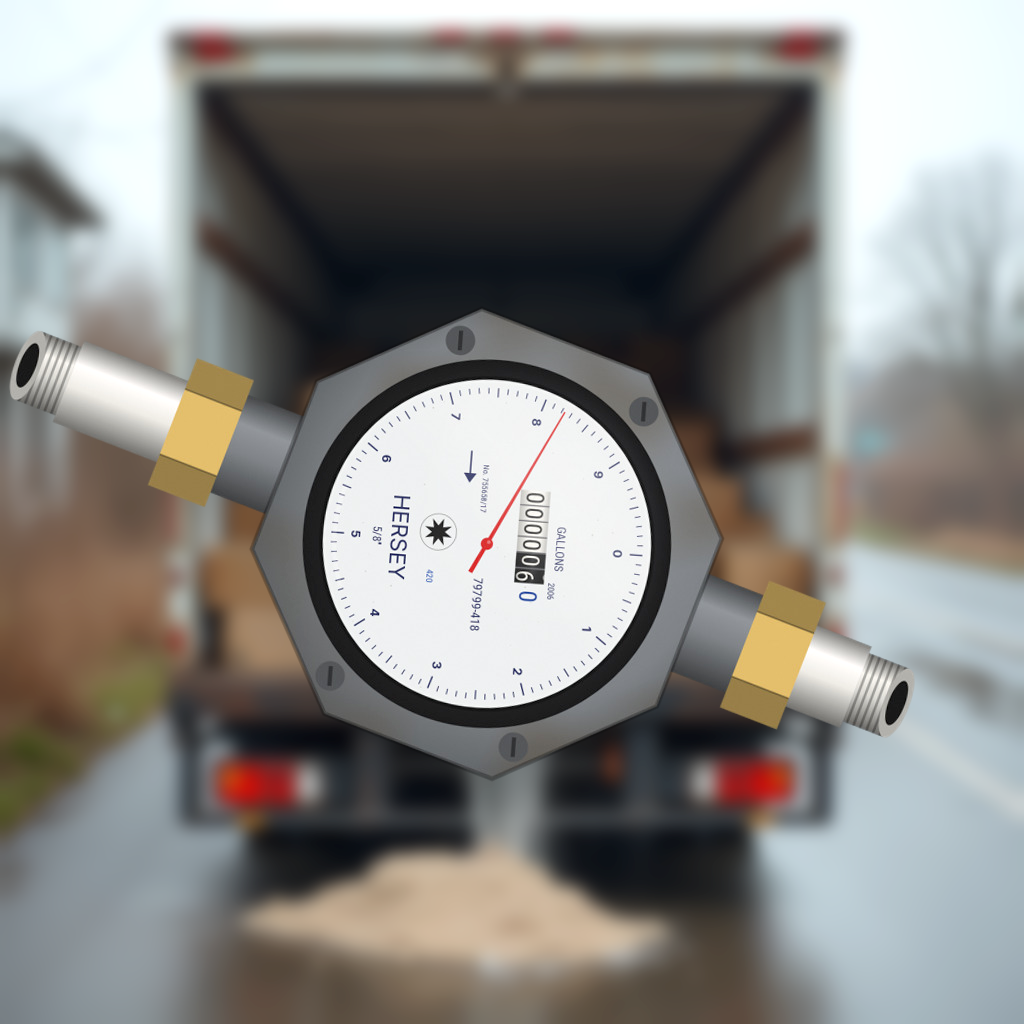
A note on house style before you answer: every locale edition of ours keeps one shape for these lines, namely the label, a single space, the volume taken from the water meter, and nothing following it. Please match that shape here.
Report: 58.2 gal
